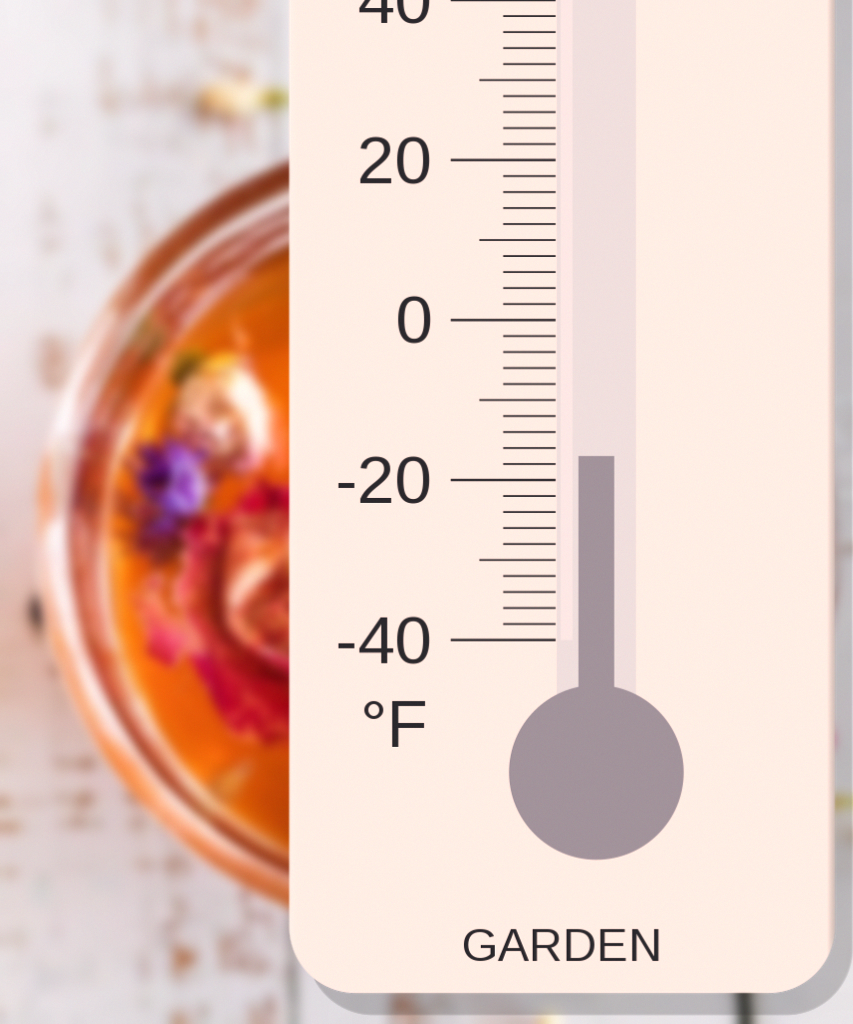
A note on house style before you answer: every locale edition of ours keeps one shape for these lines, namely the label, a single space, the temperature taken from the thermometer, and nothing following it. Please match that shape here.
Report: -17 °F
